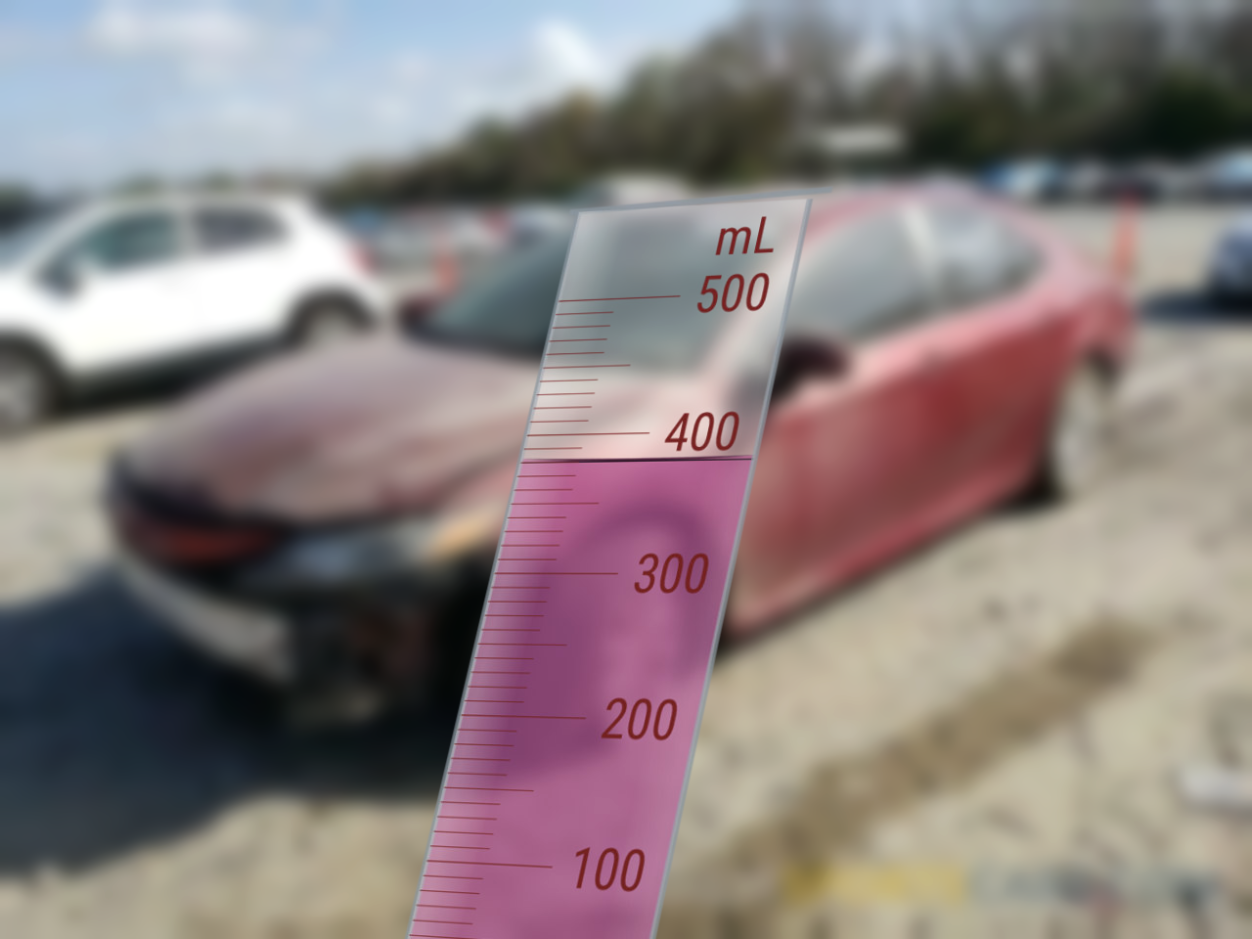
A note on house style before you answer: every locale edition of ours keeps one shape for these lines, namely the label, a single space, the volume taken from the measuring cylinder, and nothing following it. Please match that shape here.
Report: 380 mL
